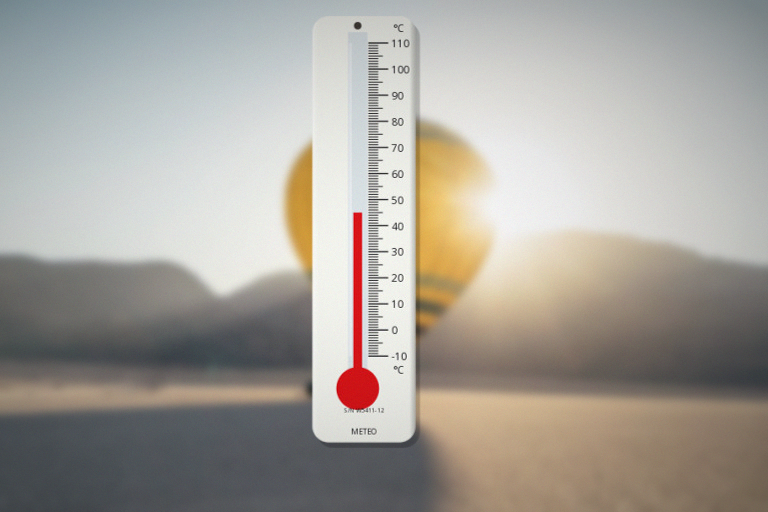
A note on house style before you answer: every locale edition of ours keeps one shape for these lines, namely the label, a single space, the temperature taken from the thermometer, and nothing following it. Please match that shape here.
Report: 45 °C
